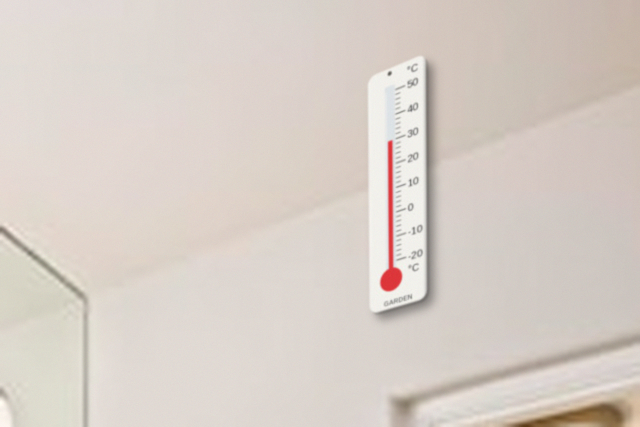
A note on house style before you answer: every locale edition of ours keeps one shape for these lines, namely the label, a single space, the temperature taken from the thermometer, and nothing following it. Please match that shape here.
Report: 30 °C
